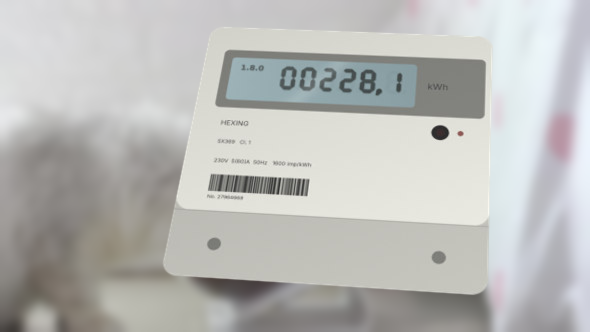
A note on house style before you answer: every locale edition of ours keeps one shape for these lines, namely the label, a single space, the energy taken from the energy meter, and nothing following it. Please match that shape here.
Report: 228.1 kWh
